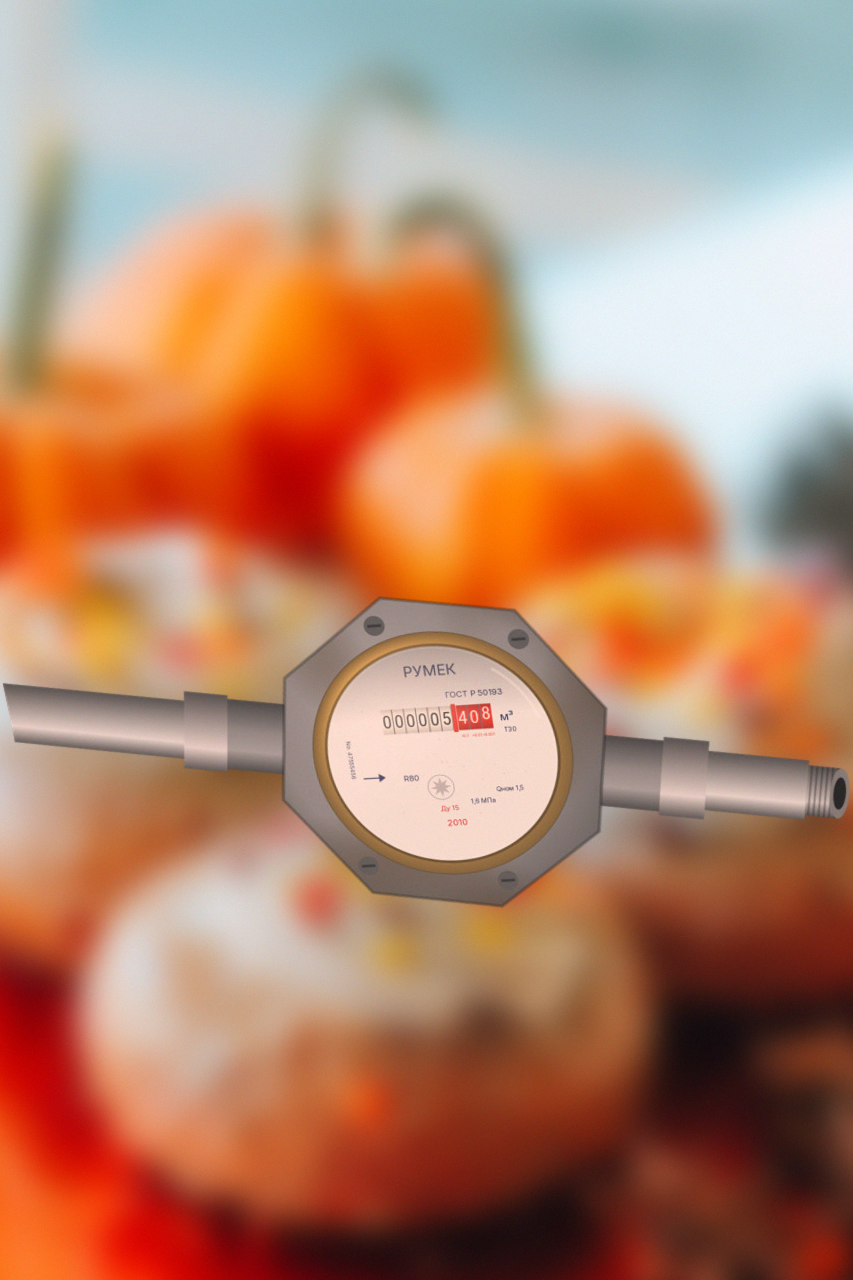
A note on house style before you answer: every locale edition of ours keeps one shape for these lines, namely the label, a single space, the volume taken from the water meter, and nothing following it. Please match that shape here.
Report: 5.408 m³
